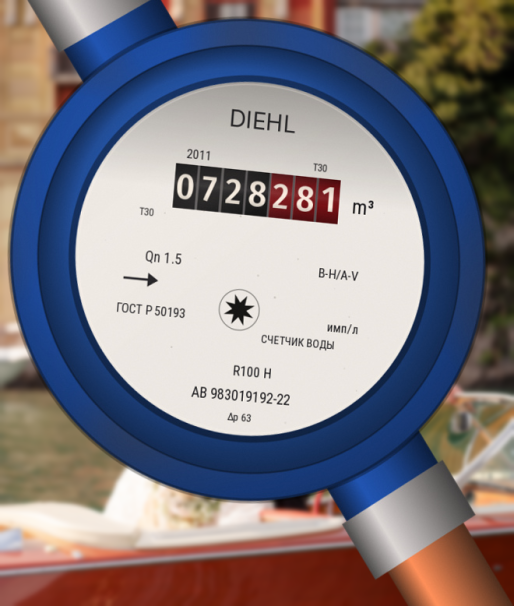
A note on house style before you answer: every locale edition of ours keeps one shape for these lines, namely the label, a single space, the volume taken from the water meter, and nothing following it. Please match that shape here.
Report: 728.281 m³
